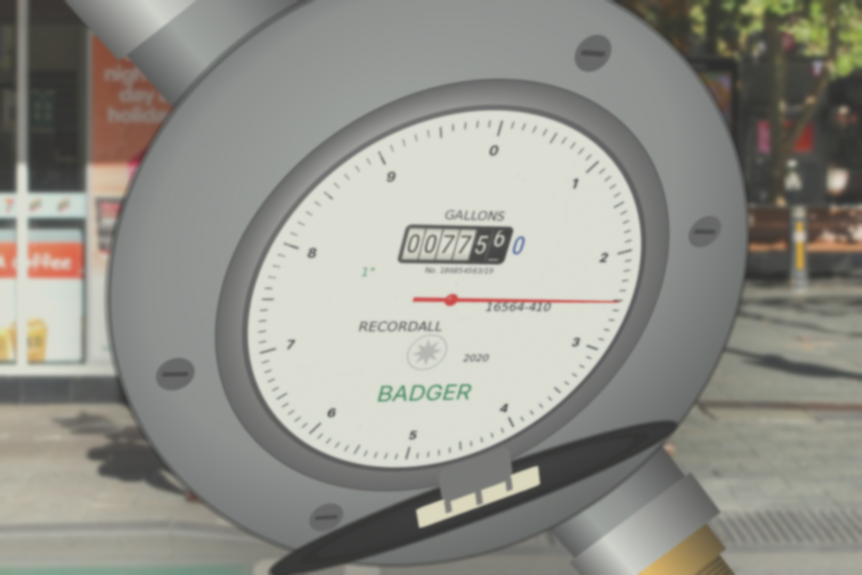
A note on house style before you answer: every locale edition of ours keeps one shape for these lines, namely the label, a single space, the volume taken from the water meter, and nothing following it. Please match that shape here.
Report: 77562.5 gal
